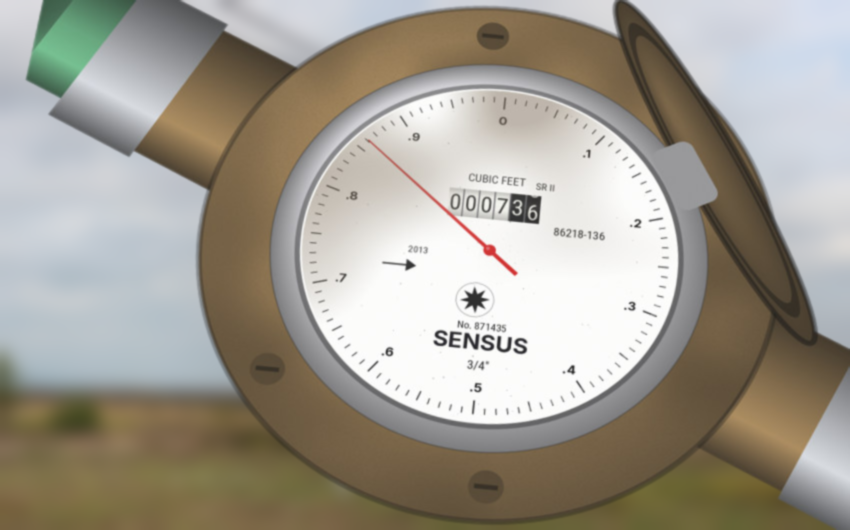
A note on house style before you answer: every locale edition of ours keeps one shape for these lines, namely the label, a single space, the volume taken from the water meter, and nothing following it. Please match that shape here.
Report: 735.86 ft³
